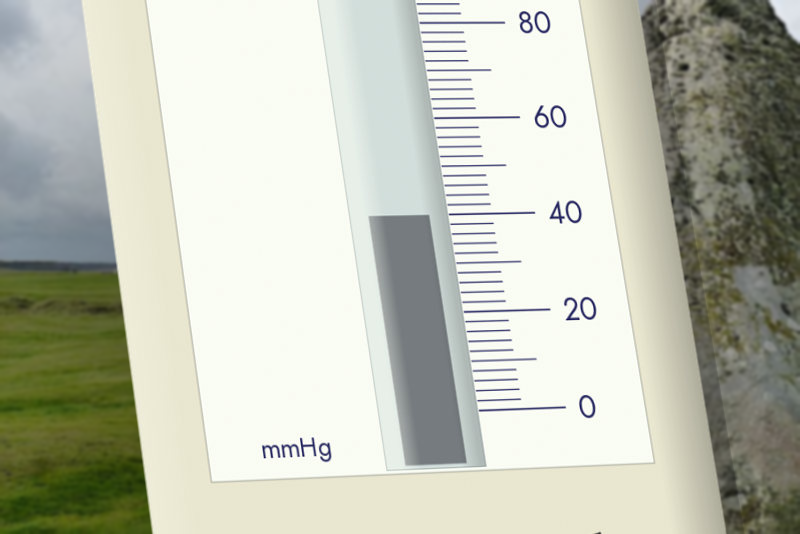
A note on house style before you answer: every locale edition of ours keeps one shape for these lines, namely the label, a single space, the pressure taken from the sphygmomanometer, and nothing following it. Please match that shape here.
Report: 40 mmHg
